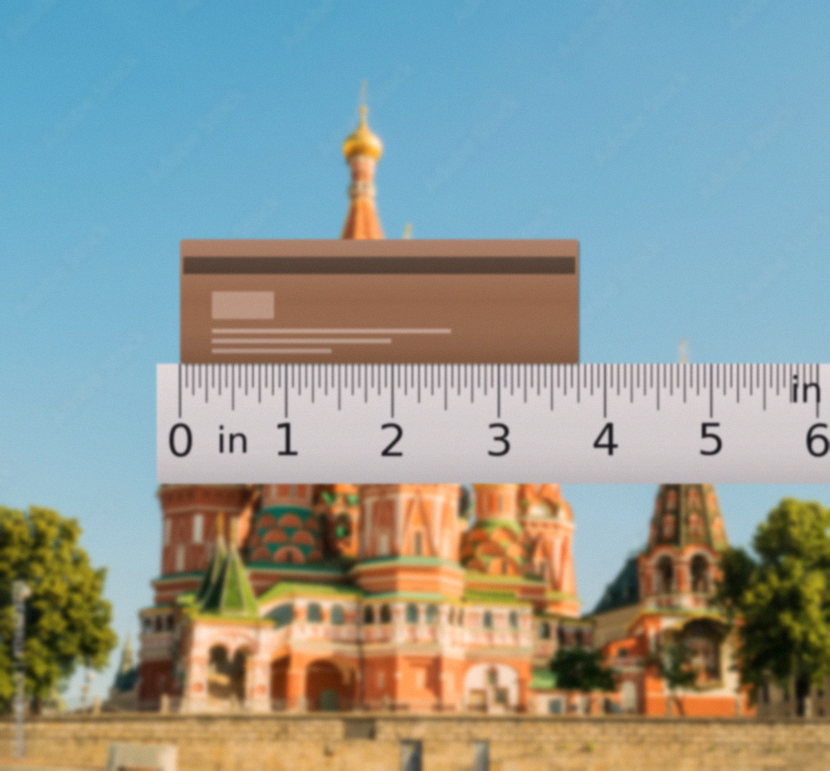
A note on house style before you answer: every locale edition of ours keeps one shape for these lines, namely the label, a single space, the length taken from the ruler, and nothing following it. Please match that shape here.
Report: 3.75 in
